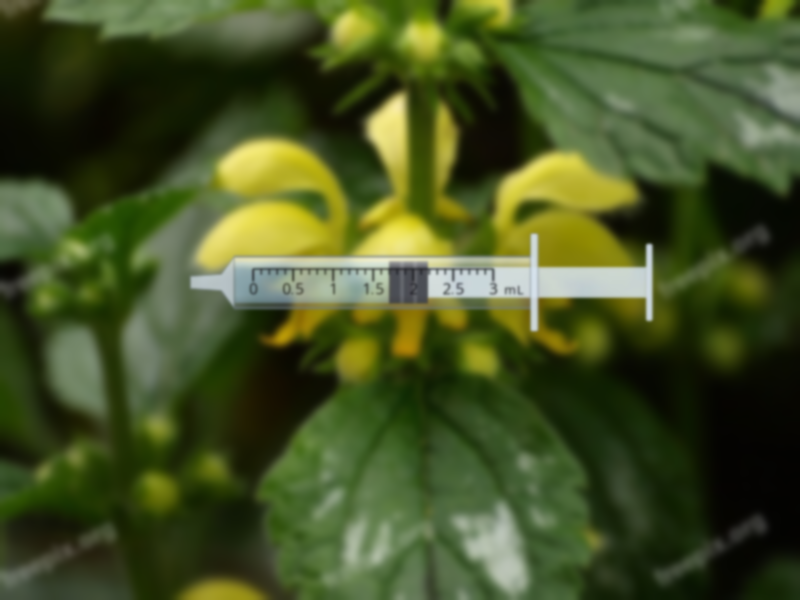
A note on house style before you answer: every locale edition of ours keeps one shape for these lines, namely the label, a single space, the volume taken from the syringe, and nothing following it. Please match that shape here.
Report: 1.7 mL
